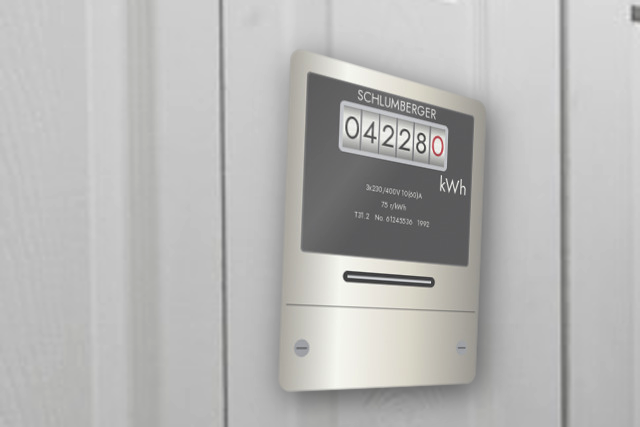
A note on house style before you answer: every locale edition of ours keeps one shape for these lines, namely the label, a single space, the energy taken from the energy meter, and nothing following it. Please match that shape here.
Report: 4228.0 kWh
